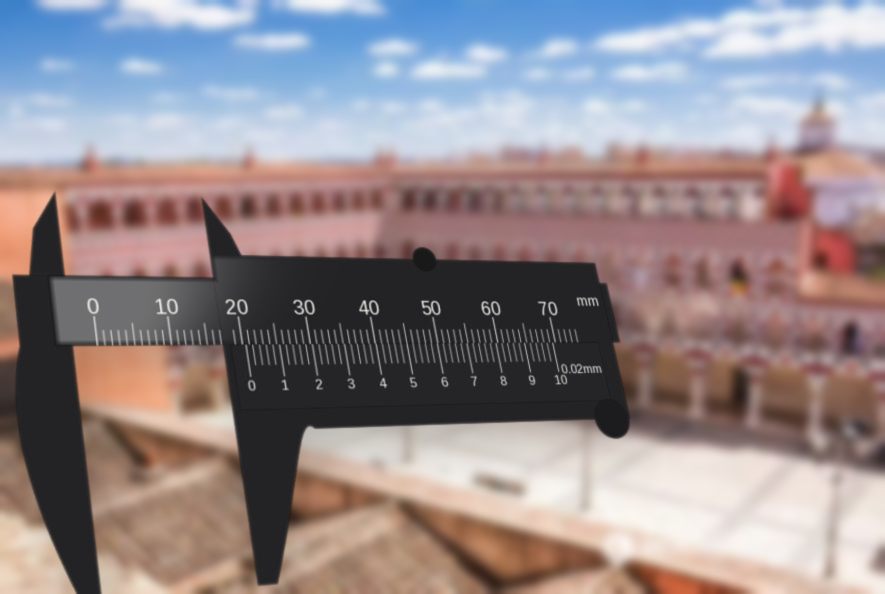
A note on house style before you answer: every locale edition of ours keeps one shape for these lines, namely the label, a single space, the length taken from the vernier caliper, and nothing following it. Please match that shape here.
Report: 20.5 mm
